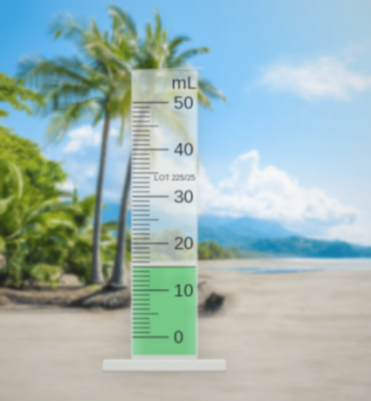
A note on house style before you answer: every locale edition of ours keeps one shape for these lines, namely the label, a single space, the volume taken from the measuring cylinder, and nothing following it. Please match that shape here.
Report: 15 mL
